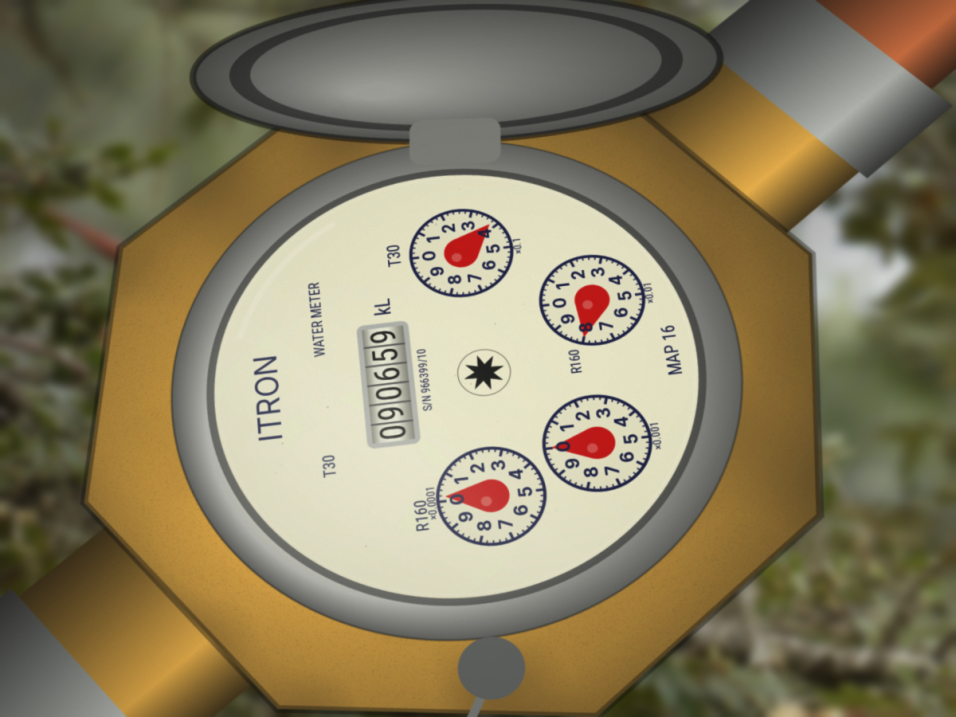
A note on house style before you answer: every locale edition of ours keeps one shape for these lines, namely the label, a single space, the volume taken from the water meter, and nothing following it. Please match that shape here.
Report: 90659.3800 kL
